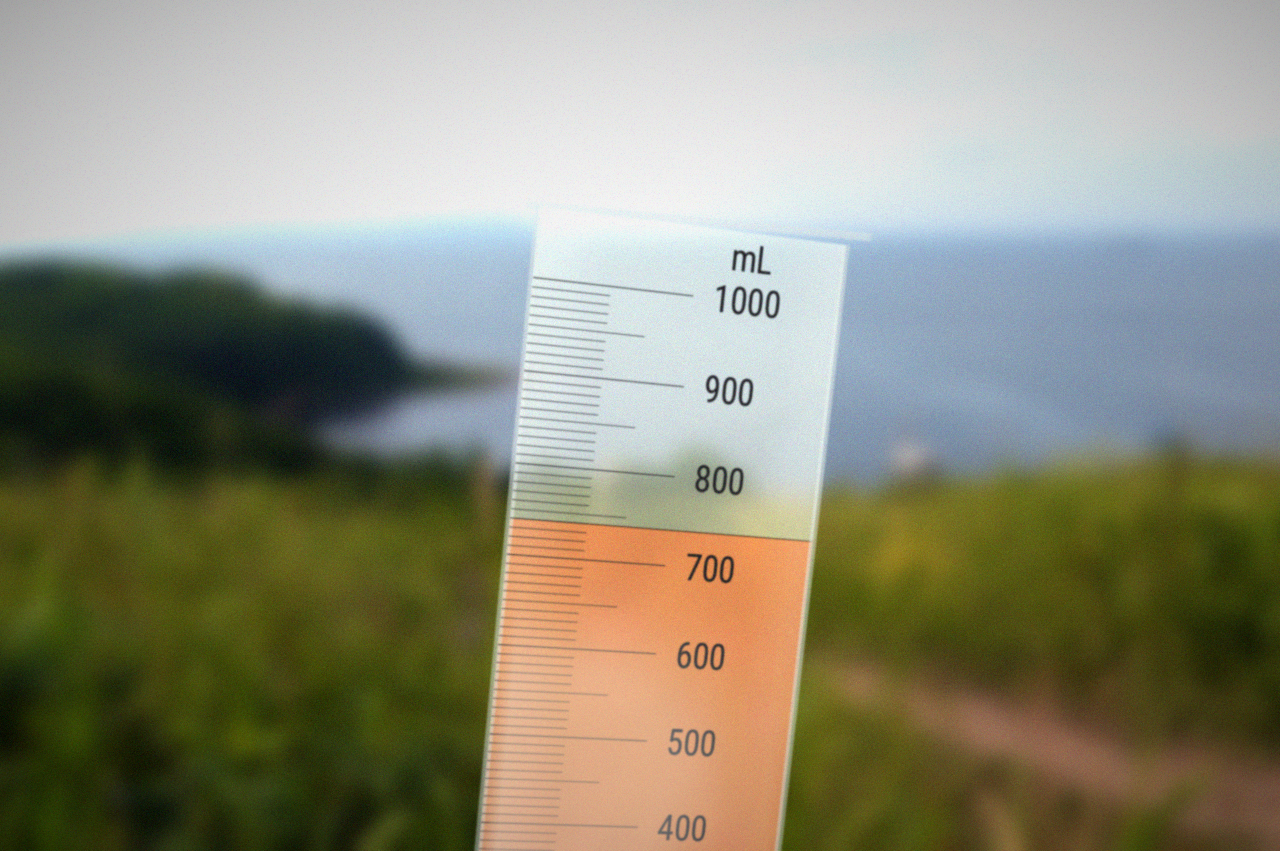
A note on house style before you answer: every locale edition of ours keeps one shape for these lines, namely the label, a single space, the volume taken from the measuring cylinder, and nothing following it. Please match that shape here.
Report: 740 mL
